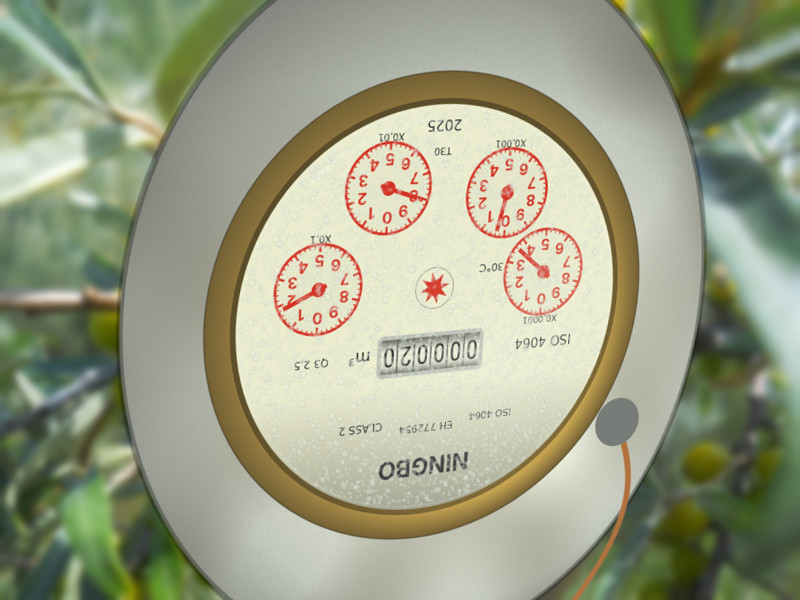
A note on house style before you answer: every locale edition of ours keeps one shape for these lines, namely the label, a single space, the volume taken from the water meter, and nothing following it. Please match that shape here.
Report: 20.1803 m³
